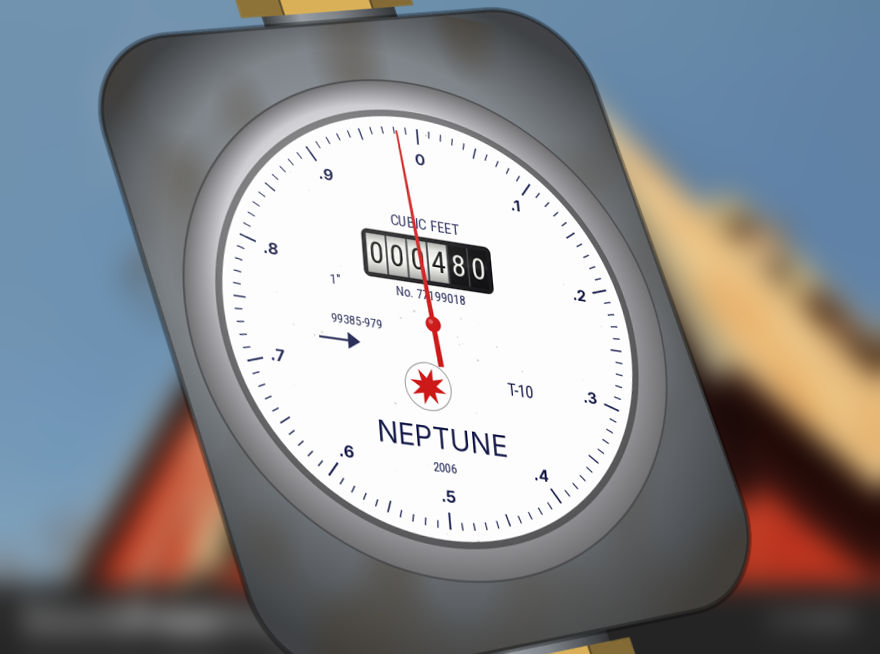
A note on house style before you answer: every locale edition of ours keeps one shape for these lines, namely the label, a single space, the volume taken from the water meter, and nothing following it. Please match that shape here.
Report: 479.98 ft³
